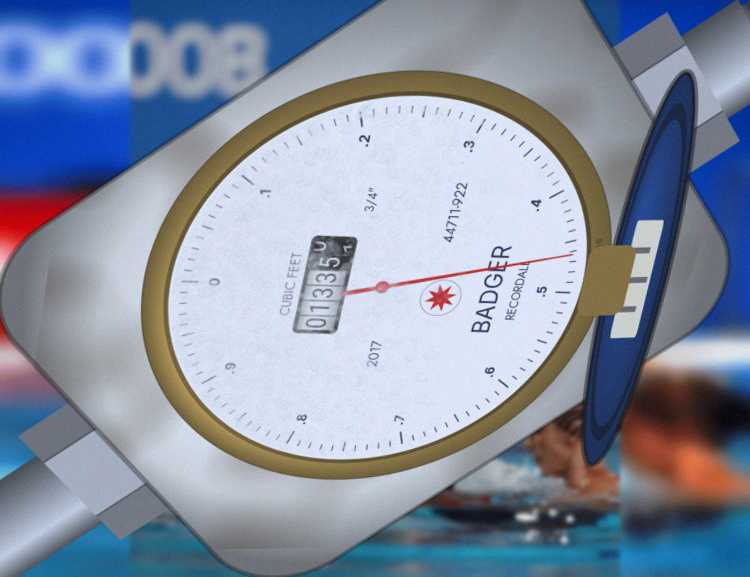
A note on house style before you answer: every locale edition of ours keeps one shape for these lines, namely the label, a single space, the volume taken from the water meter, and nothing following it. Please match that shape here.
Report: 13350.46 ft³
